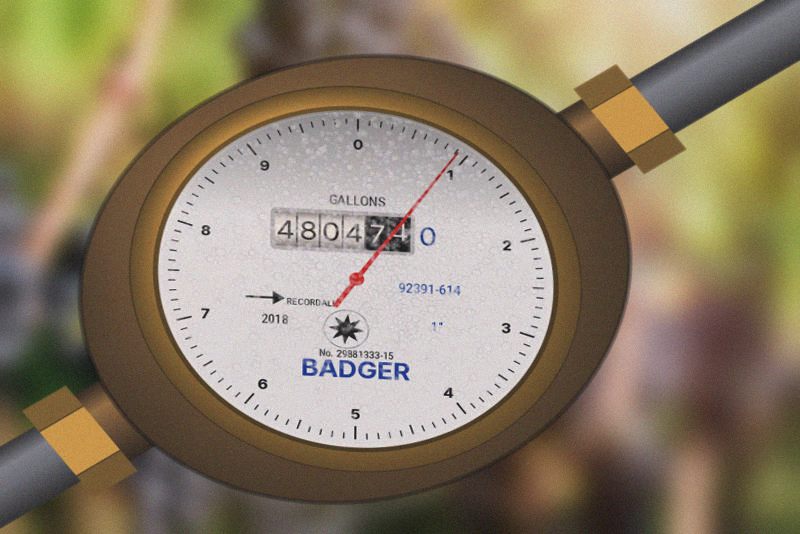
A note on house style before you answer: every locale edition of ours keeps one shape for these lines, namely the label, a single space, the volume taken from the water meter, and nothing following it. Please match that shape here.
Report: 4804740.9 gal
